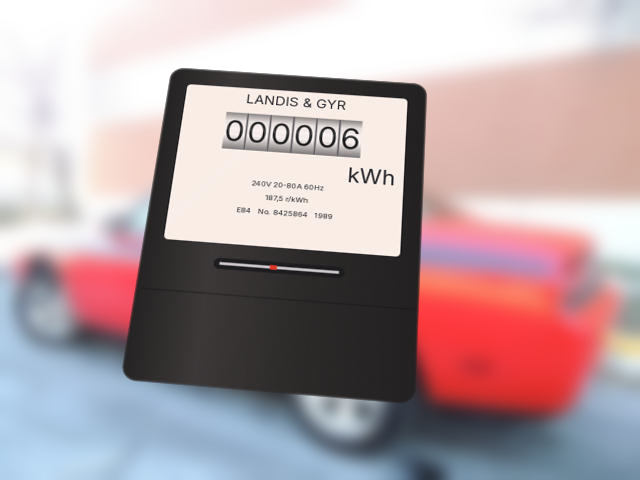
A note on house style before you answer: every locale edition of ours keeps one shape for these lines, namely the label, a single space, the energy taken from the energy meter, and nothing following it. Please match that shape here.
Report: 6 kWh
